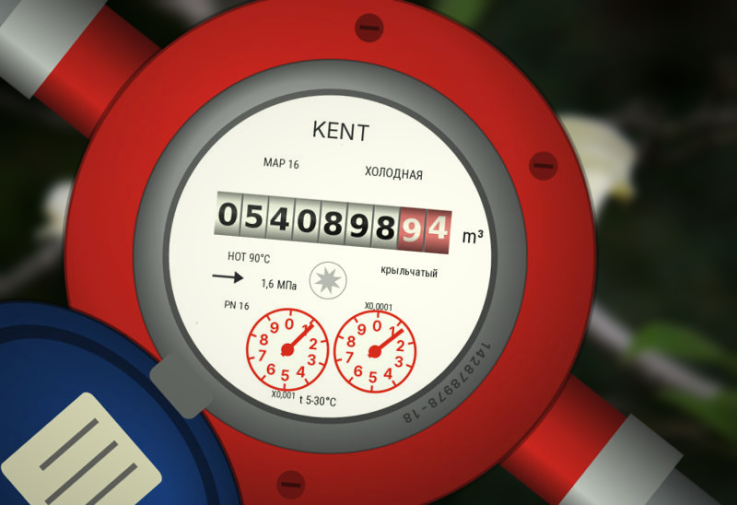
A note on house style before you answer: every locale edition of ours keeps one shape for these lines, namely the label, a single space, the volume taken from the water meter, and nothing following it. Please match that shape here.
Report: 540898.9411 m³
